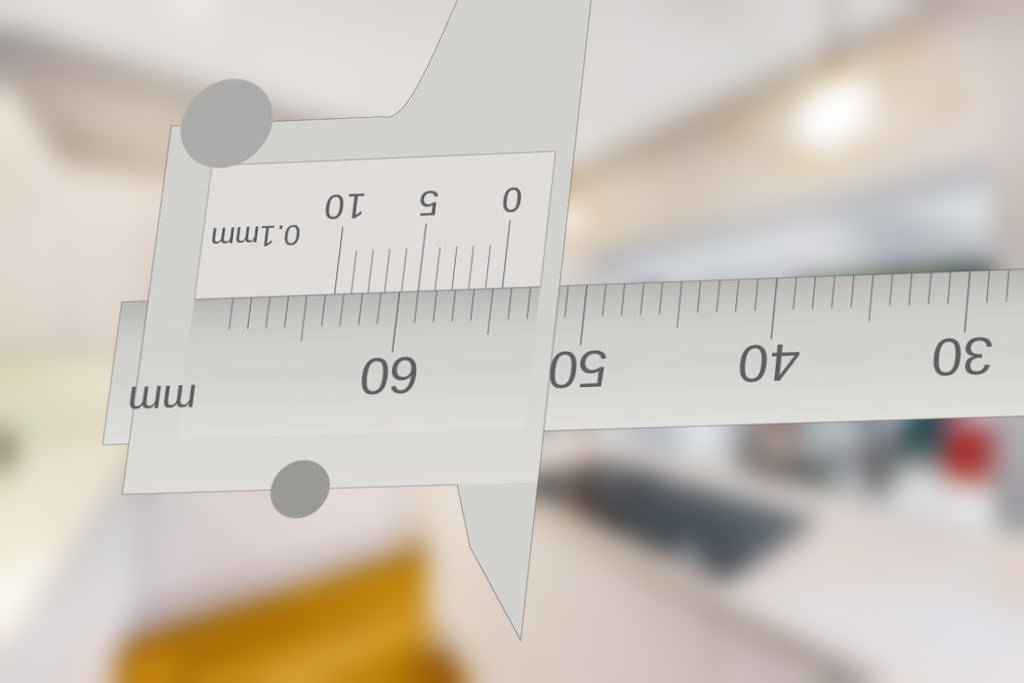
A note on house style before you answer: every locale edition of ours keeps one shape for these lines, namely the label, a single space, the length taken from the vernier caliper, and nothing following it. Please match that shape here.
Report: 54.5 mm
